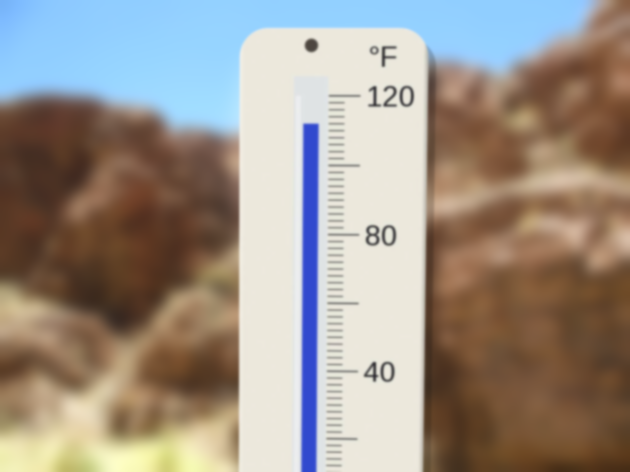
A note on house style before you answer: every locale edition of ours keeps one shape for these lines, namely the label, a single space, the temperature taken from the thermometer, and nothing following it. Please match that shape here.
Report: 112 °F
